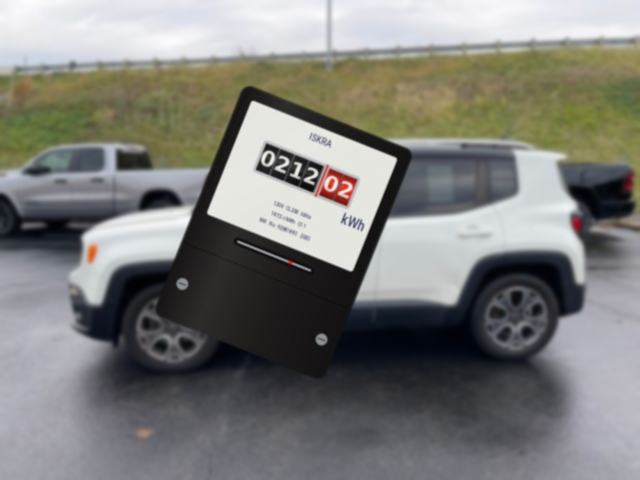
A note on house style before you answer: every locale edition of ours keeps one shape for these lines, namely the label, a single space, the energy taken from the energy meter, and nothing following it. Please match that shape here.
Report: 212.02 kWh
